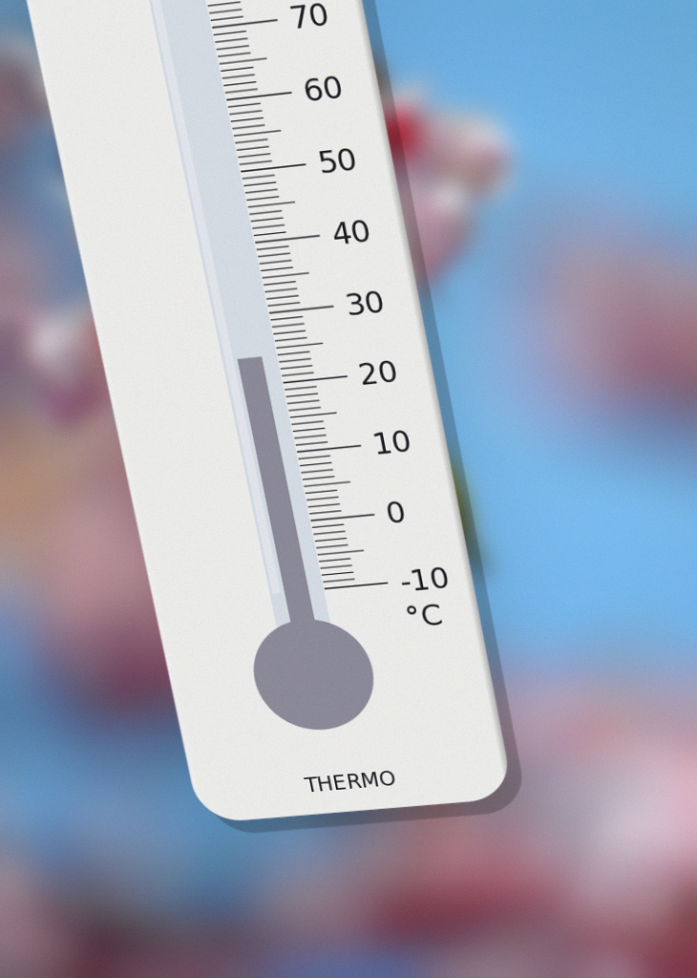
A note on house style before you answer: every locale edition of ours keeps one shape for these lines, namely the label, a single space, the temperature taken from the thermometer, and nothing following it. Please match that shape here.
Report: 24 °C
